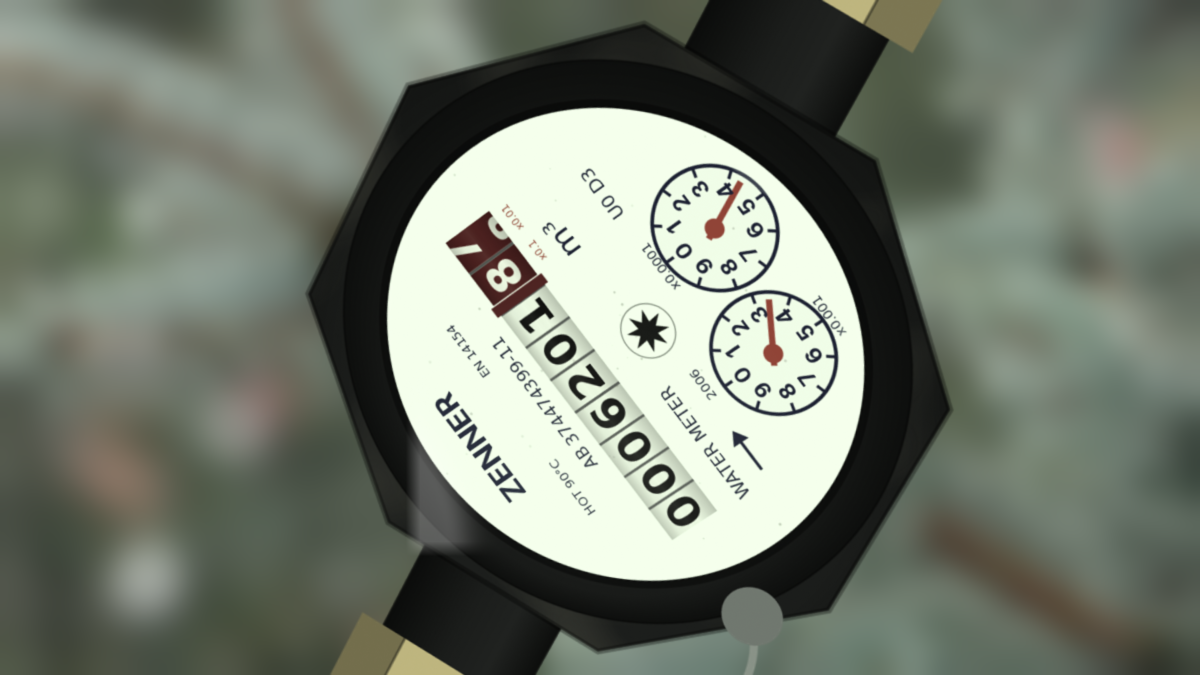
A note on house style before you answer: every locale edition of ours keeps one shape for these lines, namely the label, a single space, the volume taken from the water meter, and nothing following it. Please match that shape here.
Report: 6201.8734 m³
